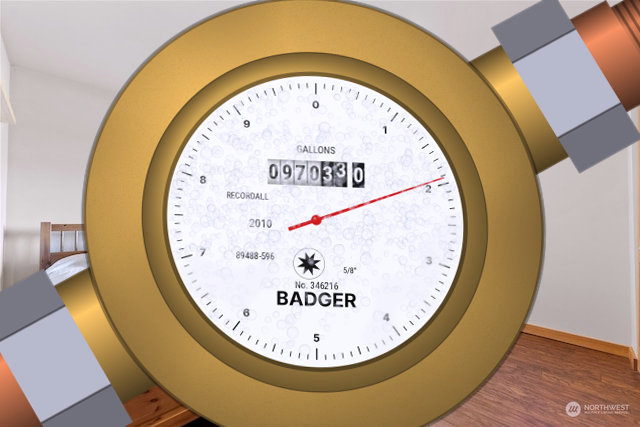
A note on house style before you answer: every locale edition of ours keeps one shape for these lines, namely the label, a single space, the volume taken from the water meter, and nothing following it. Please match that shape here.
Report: 970331.9 gal
